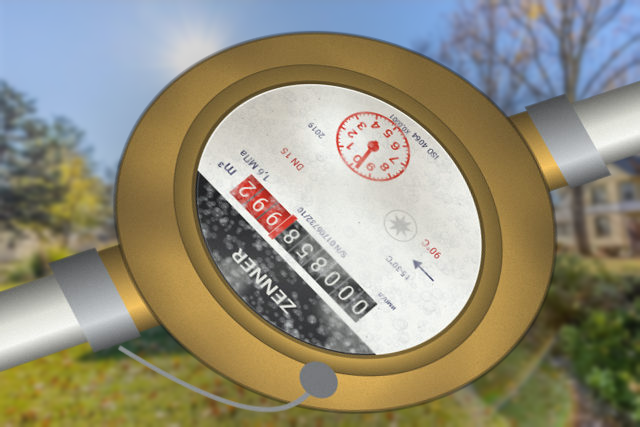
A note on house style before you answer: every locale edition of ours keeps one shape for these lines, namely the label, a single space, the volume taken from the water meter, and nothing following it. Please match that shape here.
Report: 858.9919 m³
